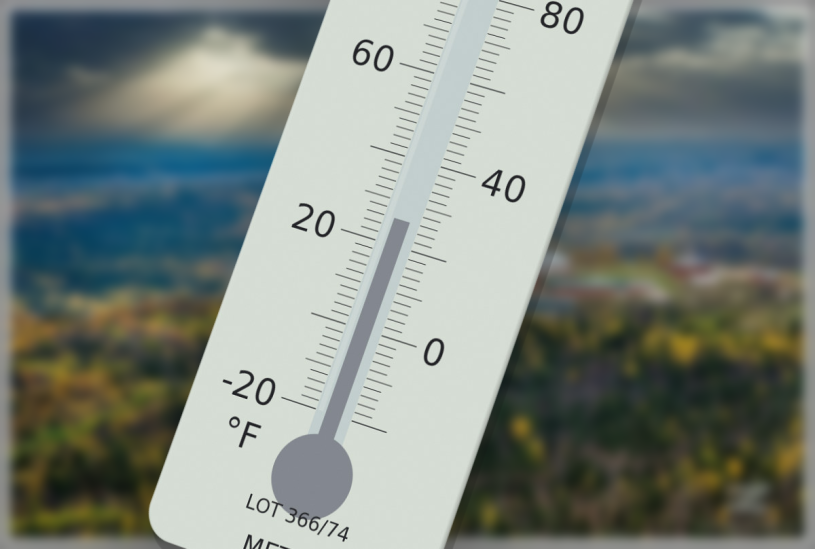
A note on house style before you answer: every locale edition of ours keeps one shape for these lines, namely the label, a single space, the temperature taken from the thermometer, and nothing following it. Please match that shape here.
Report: 26 °F
